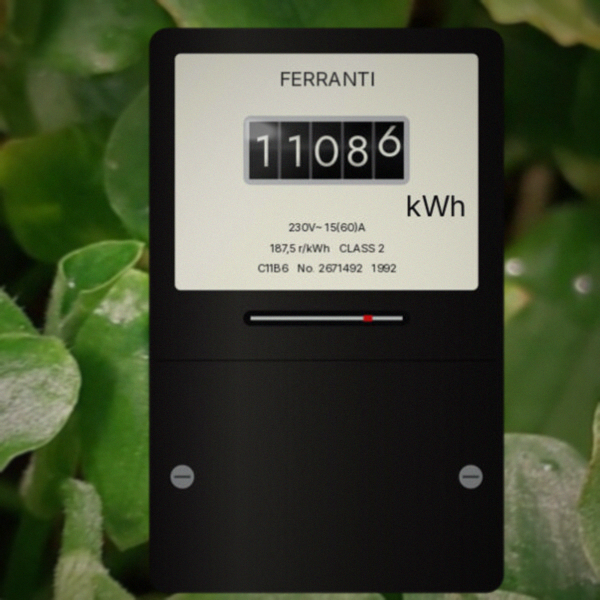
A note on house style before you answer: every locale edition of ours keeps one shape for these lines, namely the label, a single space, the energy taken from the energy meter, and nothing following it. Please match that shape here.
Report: 11086 kWh
